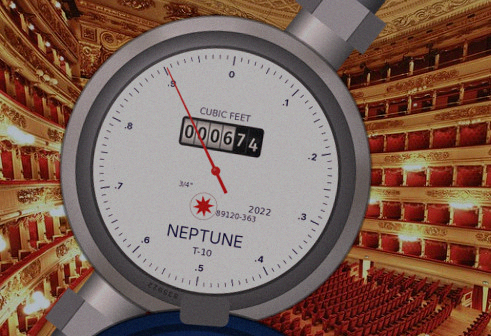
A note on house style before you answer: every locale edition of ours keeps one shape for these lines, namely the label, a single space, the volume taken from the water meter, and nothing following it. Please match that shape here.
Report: 673.90 ft³
